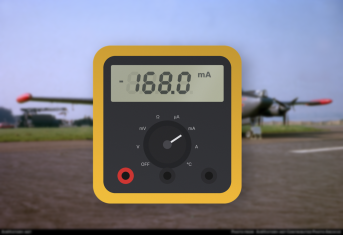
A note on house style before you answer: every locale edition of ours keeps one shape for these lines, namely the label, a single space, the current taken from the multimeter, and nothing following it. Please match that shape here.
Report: -168.0 mA
